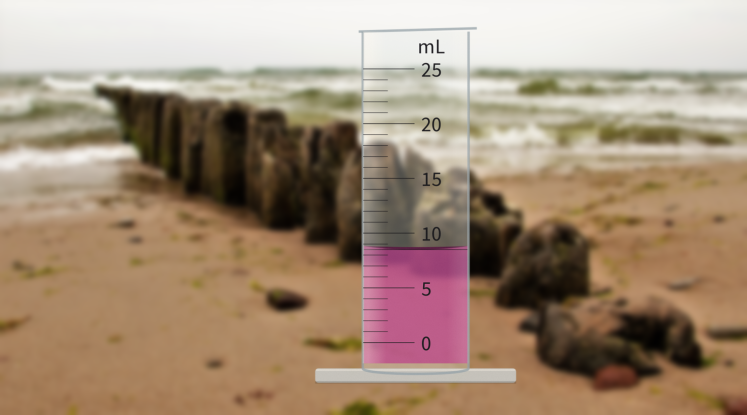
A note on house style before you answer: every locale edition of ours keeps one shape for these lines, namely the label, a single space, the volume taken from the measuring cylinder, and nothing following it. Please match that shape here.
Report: 8.5 mL
